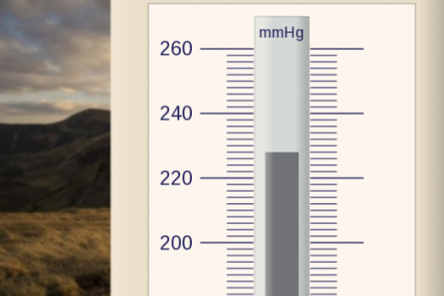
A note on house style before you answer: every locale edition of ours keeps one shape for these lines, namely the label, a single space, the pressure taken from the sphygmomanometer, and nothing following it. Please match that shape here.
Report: 228 mmHg
